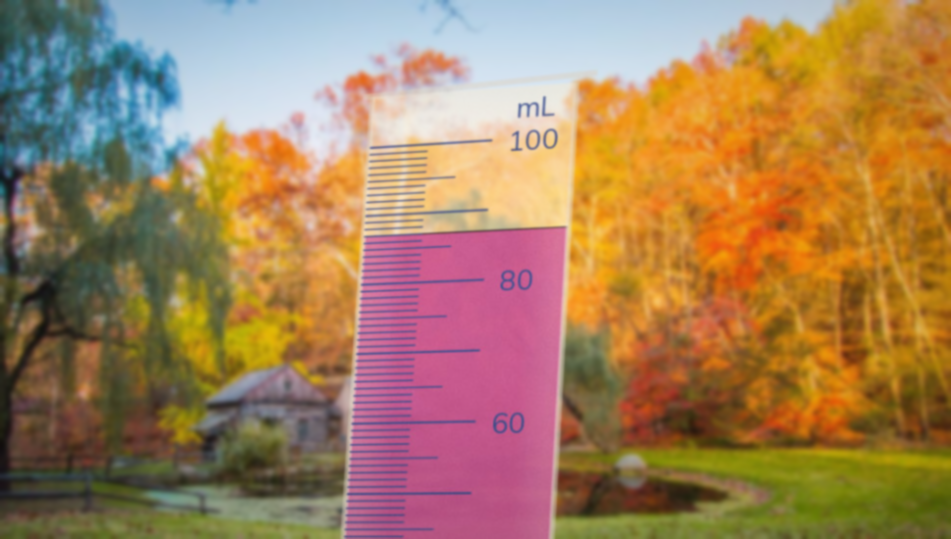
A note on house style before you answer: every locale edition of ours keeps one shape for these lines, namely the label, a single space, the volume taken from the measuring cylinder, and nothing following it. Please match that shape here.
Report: 87 mL
